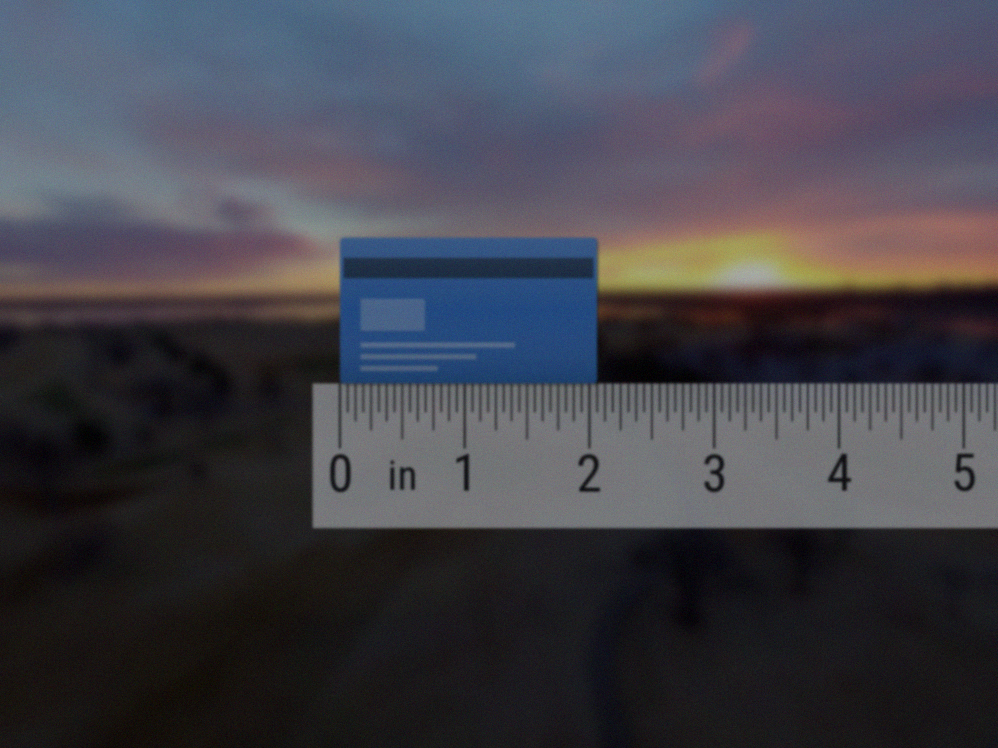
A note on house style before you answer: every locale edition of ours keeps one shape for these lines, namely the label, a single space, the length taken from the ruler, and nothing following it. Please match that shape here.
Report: 2.0625 in
